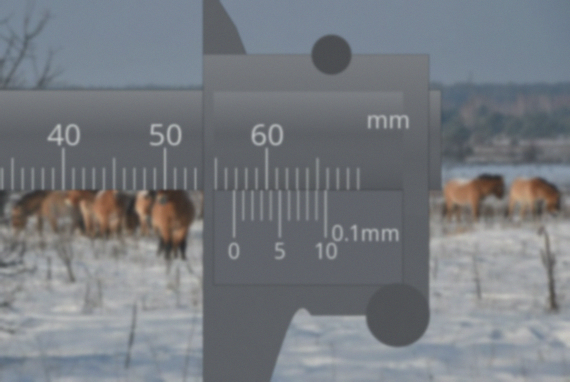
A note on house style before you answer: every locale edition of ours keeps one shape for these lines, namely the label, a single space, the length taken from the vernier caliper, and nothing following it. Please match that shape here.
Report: 56.8 mm
